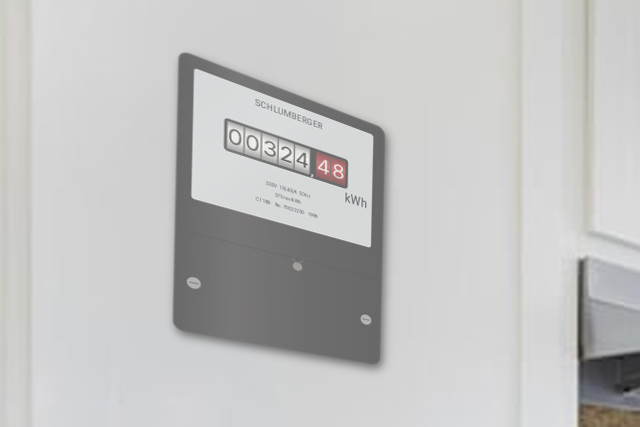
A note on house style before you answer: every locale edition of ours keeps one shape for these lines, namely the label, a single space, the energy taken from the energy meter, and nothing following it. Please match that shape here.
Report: 324.48 kWh
